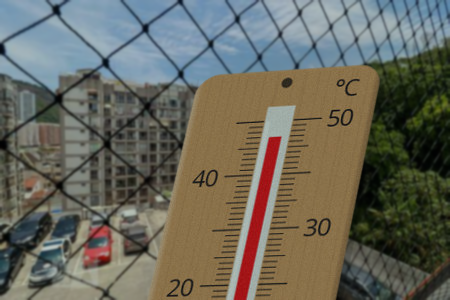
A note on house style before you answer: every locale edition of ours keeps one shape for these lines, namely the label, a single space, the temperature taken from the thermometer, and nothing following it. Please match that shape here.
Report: 47 °C
